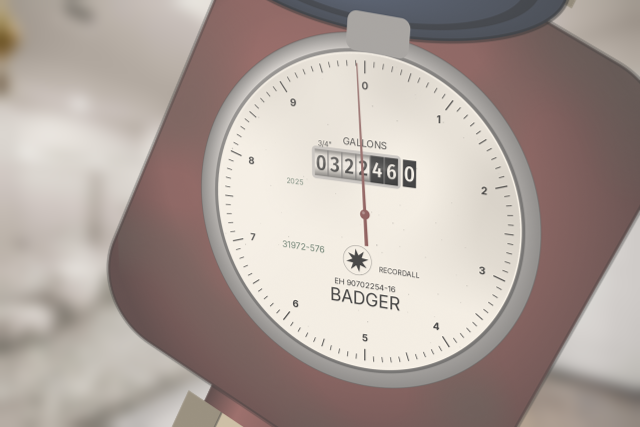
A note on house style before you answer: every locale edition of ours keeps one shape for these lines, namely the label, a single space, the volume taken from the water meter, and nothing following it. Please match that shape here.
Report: 322459.9 gal
